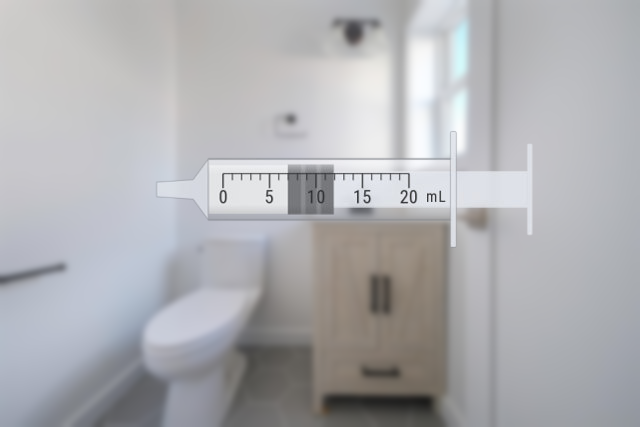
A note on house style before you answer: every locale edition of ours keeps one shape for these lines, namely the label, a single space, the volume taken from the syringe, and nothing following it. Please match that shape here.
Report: 7 mL
